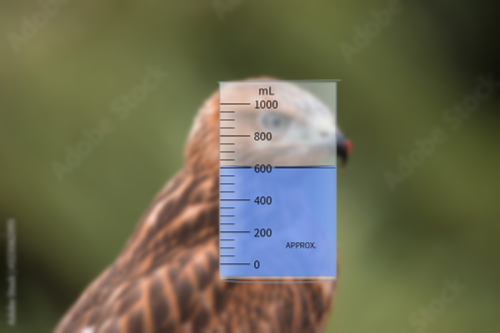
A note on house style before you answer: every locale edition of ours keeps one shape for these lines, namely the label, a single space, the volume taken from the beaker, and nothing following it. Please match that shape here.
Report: 600 mL
